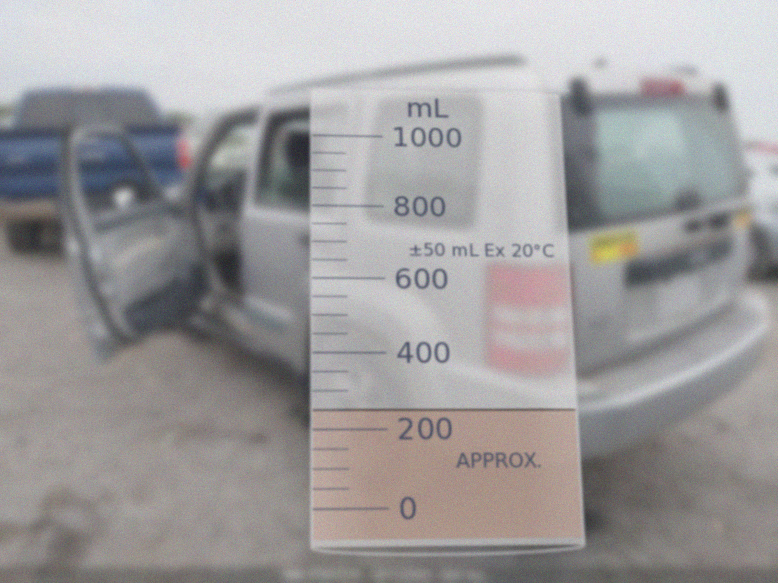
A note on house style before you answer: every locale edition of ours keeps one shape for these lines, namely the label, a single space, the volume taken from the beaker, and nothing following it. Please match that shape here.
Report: 250 mL
